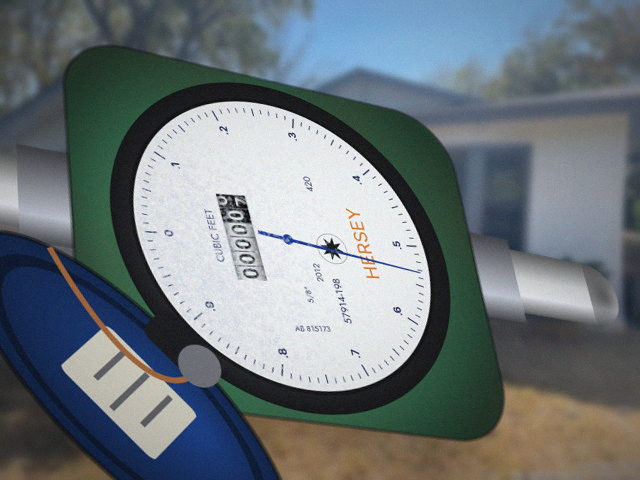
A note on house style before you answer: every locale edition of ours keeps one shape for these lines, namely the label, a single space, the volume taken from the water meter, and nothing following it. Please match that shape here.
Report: 6.53 ft³
